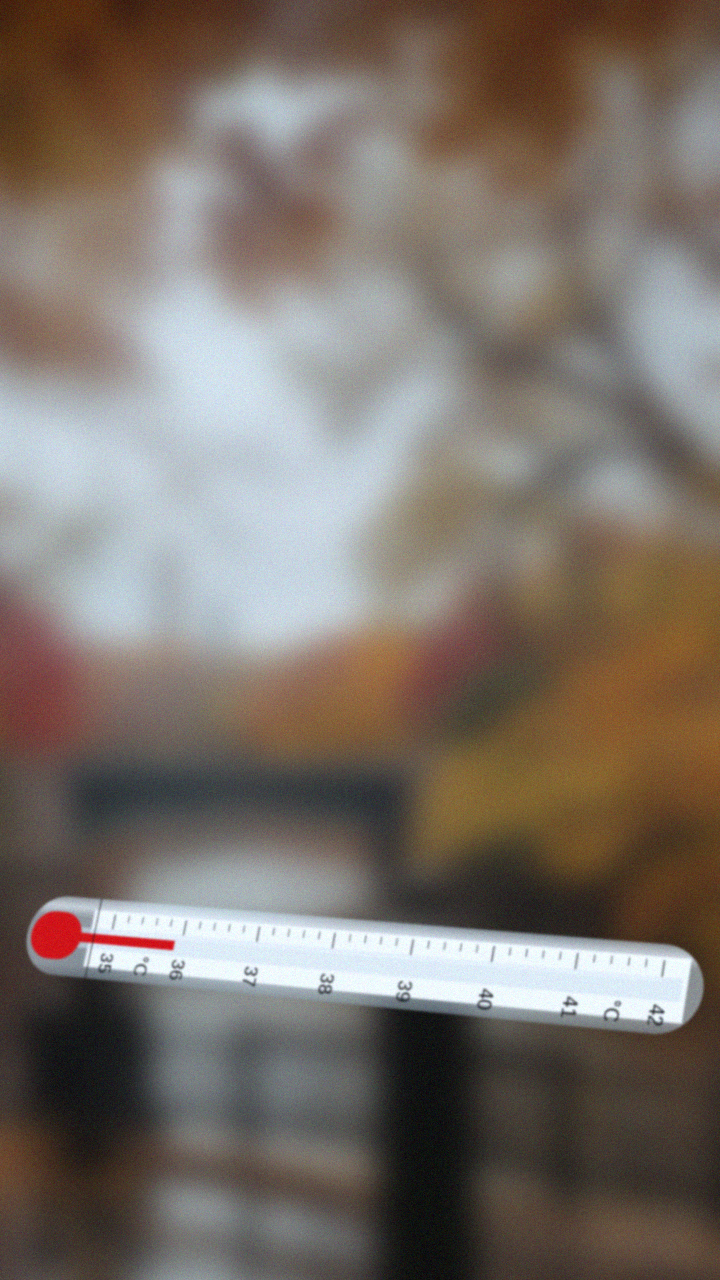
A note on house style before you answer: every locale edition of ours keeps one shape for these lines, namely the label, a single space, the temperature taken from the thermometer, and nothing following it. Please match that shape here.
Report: 35.9 °C
